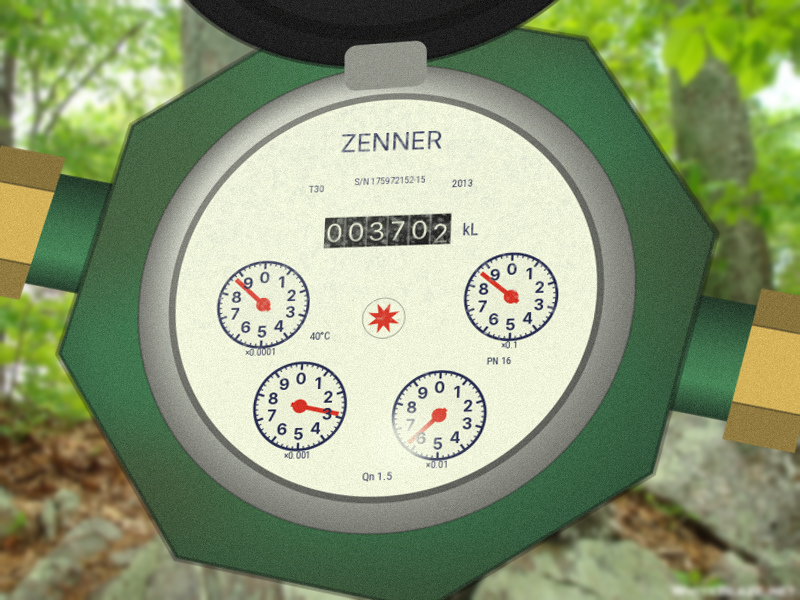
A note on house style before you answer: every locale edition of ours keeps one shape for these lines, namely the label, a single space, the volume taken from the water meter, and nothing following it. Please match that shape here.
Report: 3701.8628 kL
